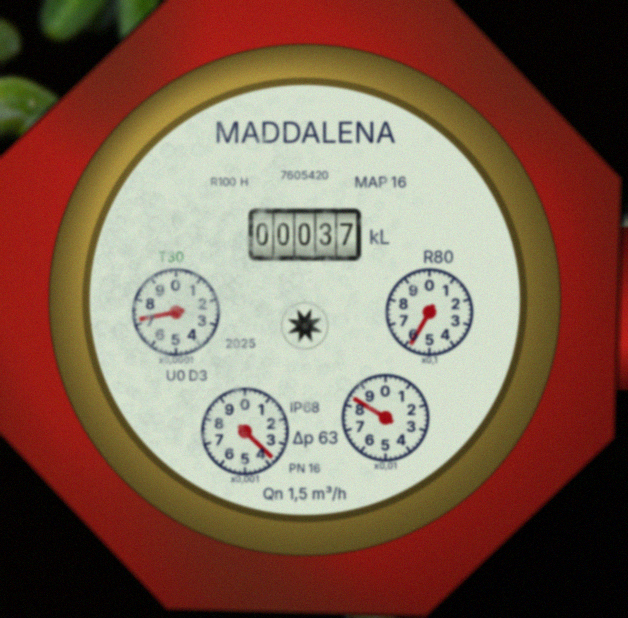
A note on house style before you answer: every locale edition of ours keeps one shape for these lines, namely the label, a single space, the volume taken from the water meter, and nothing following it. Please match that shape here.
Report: 37.5837 kL
